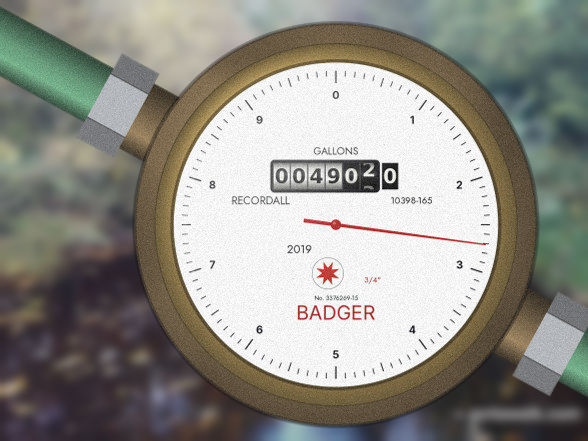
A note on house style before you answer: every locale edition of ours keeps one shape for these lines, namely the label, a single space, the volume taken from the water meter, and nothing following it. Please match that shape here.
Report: 49022.7 gal
